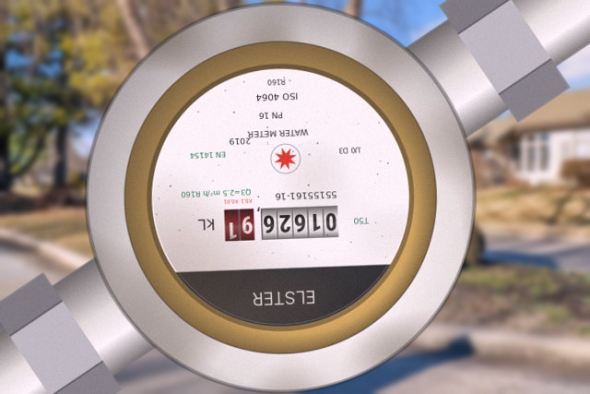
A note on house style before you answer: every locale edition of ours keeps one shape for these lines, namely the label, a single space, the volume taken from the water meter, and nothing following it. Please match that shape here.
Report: 1626.91 kL
